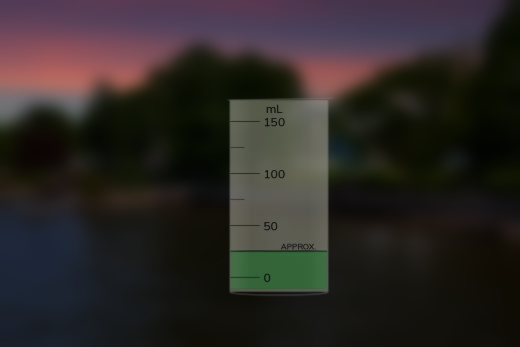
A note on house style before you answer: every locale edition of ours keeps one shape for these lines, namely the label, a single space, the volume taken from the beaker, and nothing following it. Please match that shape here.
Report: 25 mL
